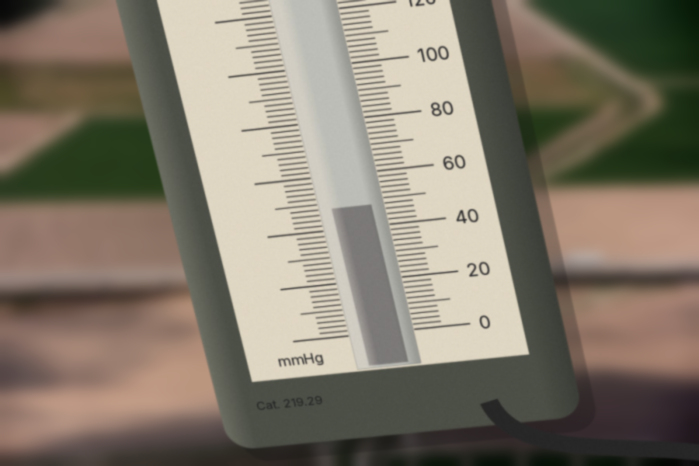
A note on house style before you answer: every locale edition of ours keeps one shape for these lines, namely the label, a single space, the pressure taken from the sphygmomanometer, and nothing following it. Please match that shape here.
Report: 48 mmHg
